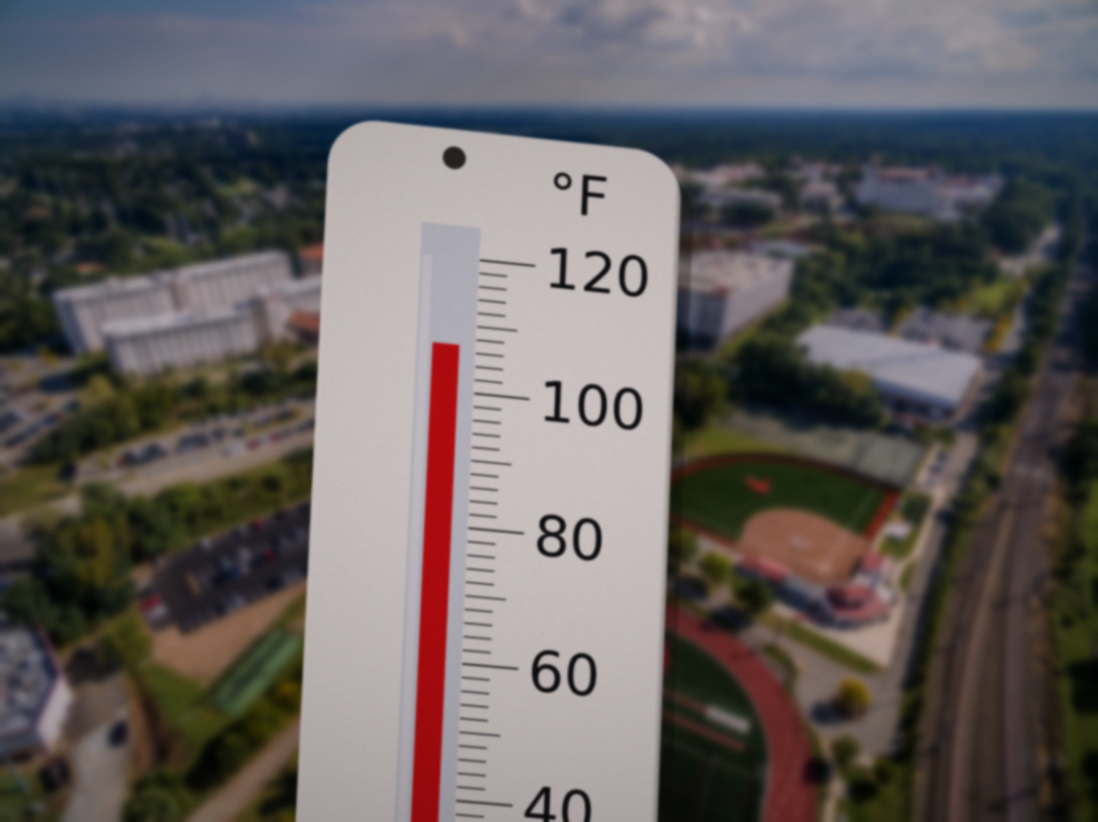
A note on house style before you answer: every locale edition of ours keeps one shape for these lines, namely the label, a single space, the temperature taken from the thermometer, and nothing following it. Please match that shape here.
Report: 107 °F
